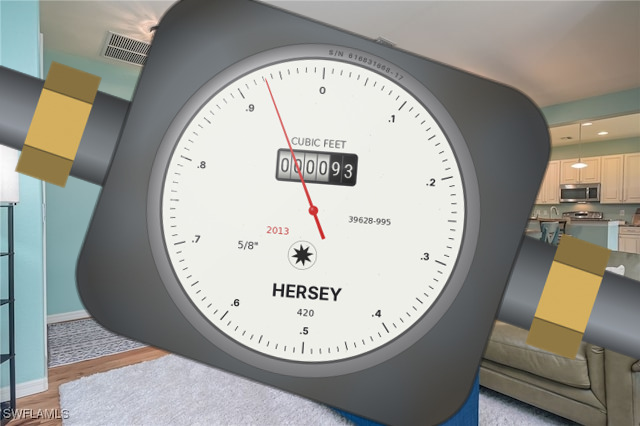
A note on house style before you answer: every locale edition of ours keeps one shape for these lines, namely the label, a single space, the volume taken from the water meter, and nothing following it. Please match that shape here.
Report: 92.93 ft³
